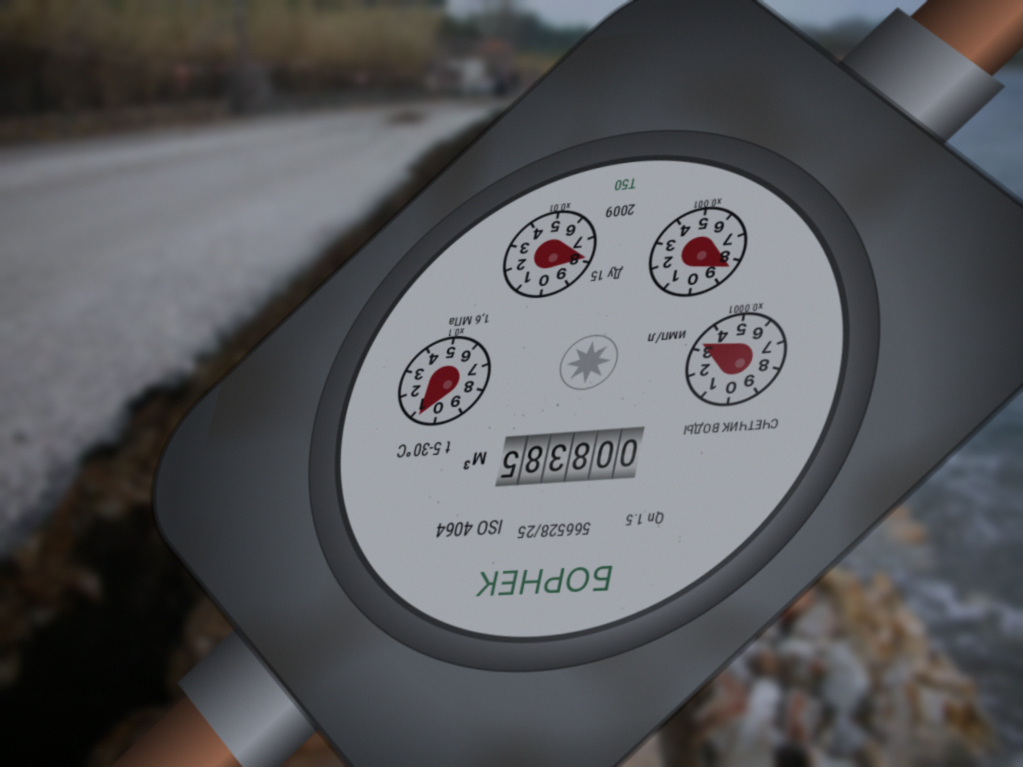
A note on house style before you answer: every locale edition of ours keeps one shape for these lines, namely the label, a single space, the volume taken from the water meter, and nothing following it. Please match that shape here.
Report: 8385.0783 m³
